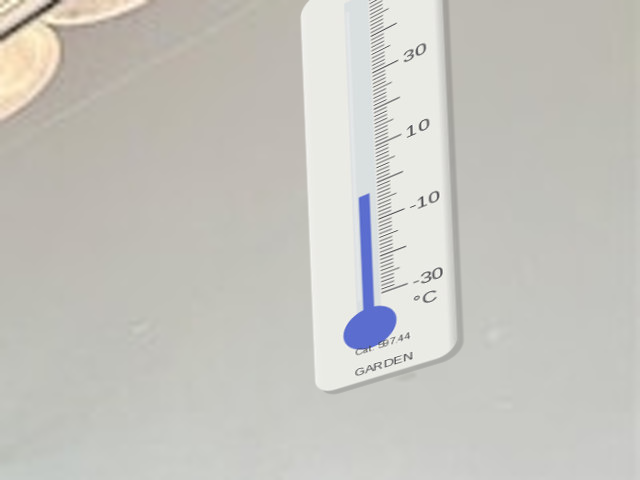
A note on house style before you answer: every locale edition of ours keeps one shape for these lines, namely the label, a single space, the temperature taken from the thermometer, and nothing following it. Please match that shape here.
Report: -2 °C
